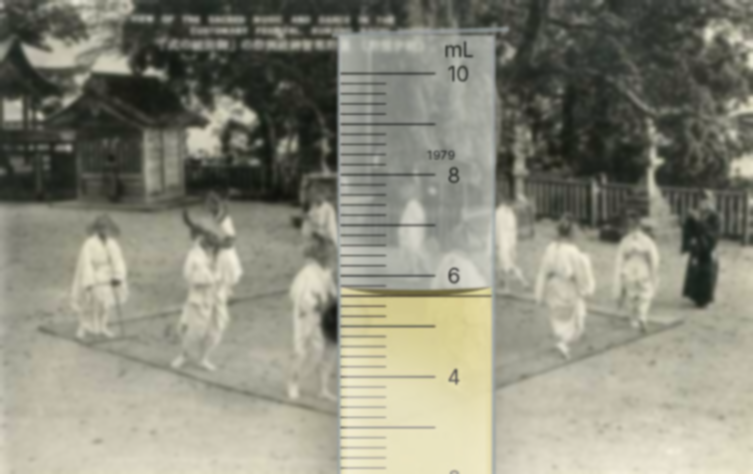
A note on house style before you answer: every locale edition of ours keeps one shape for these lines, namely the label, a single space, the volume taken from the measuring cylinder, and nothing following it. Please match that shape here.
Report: 5.6 mL
